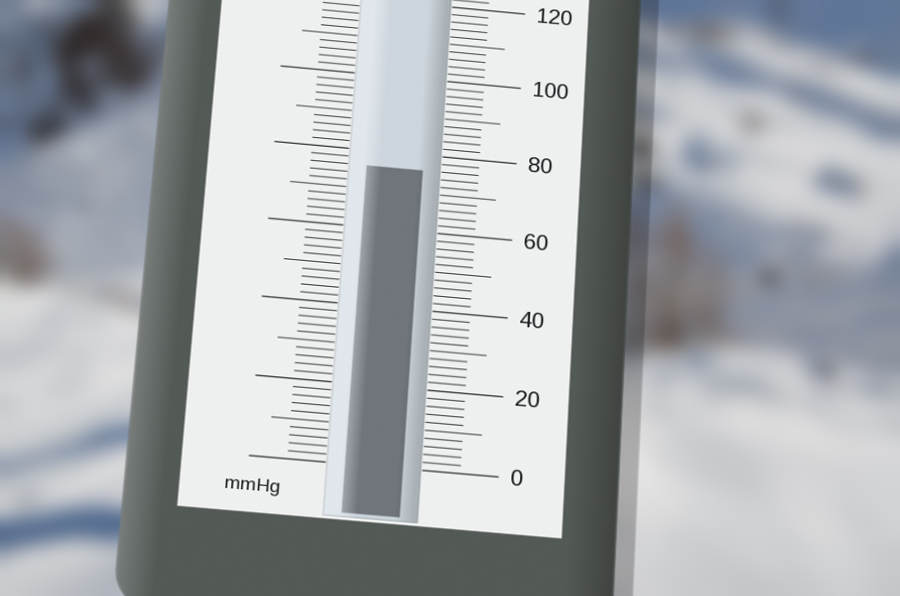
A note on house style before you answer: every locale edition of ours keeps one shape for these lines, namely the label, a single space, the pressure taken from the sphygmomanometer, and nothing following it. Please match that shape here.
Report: 76 mmHg
